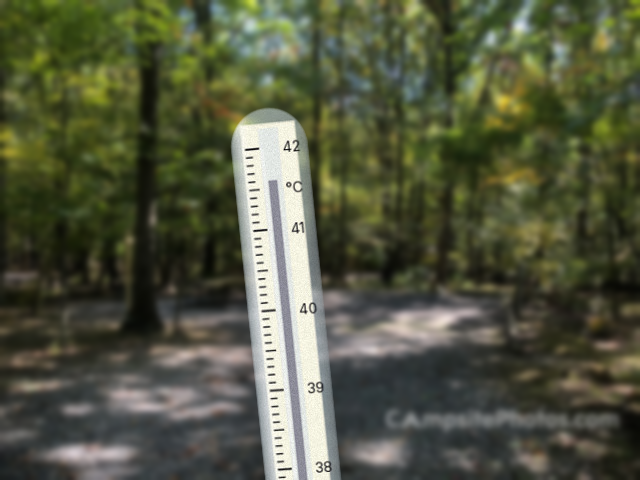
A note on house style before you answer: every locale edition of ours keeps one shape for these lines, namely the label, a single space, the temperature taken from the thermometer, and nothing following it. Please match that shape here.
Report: 41.6 °C
